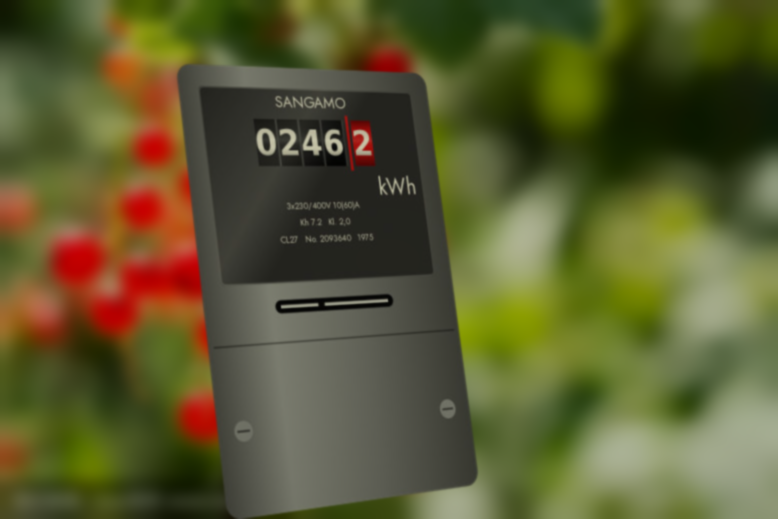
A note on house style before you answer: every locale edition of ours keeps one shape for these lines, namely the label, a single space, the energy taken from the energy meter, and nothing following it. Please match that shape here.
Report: 246.2 kWh
